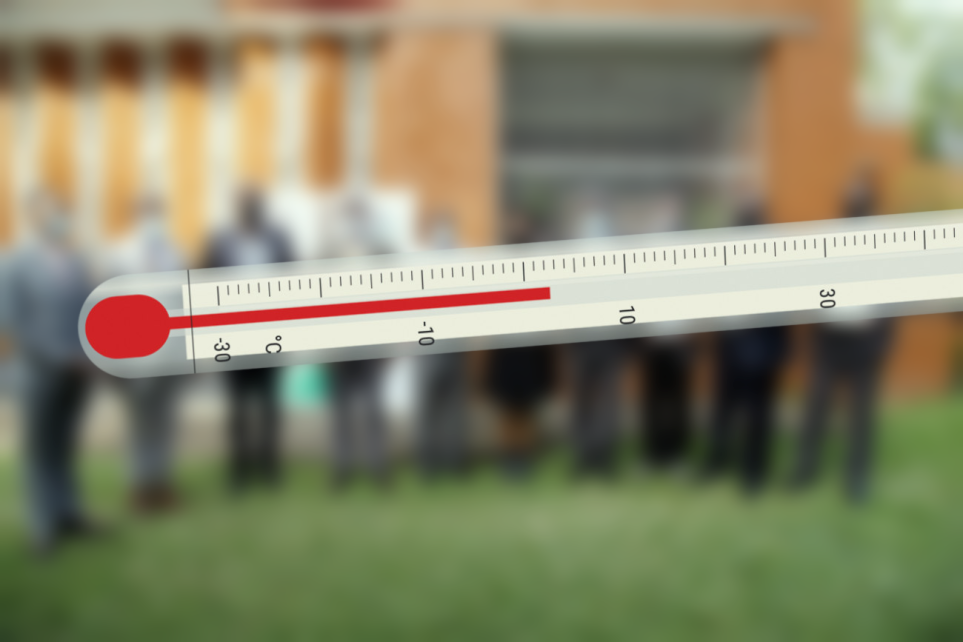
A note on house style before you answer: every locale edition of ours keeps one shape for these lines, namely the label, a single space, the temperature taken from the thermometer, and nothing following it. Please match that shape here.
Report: 2.5 °C
